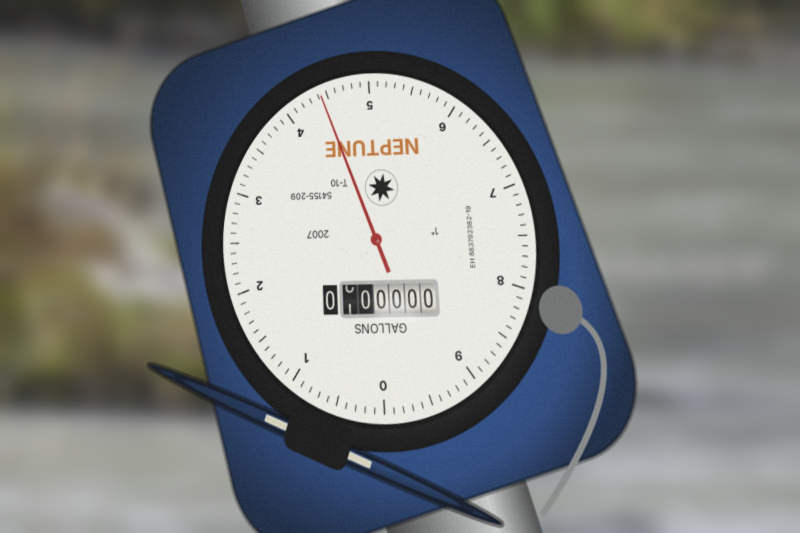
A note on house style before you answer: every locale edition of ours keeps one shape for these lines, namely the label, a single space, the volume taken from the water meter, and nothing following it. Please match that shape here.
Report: 14.4 gal
